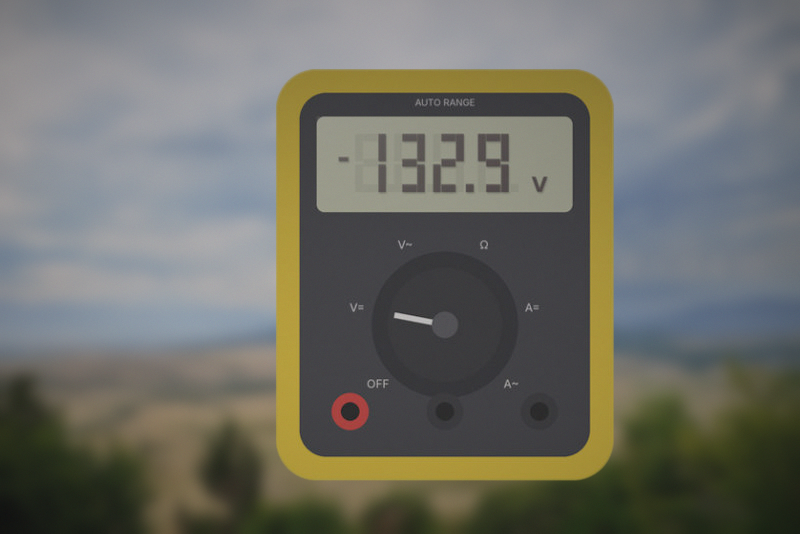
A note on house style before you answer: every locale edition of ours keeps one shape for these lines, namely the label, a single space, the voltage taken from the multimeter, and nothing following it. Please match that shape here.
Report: -132.9 V
